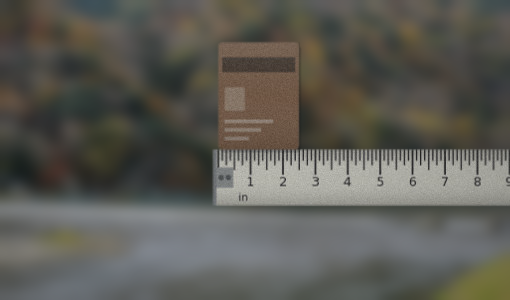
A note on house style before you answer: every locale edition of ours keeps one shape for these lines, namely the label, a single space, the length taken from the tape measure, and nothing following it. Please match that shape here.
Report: 2.5 in
